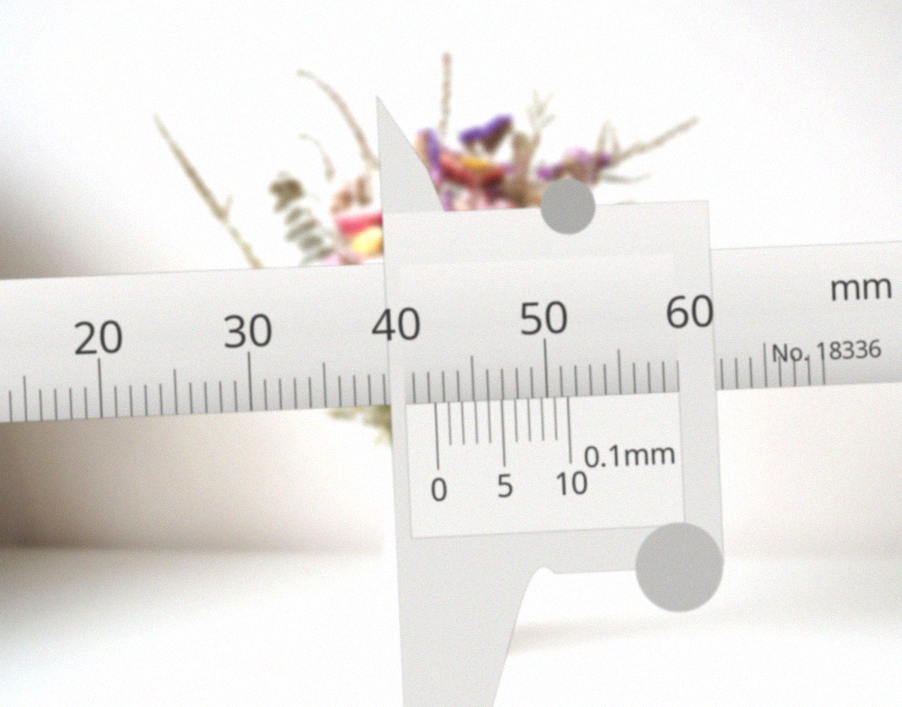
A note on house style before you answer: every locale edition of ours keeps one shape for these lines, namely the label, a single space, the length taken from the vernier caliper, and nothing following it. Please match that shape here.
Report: 42.4 mm
